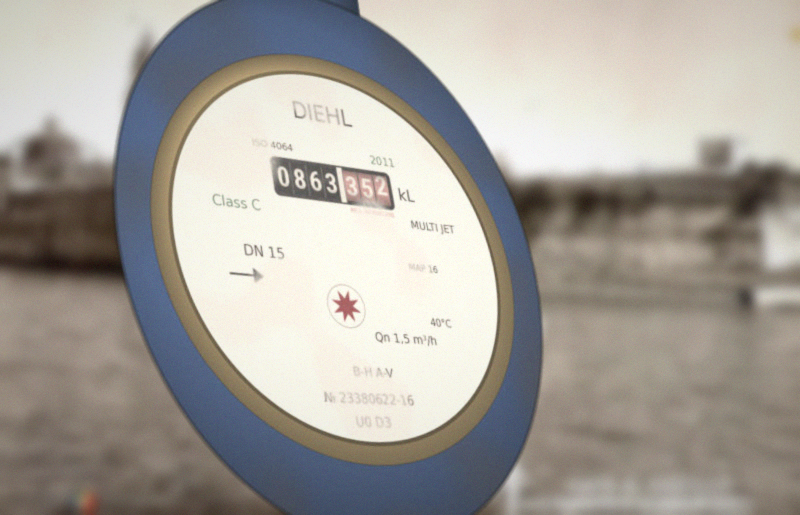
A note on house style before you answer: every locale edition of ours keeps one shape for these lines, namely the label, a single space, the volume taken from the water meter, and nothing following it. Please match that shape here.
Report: 863.352 kL
